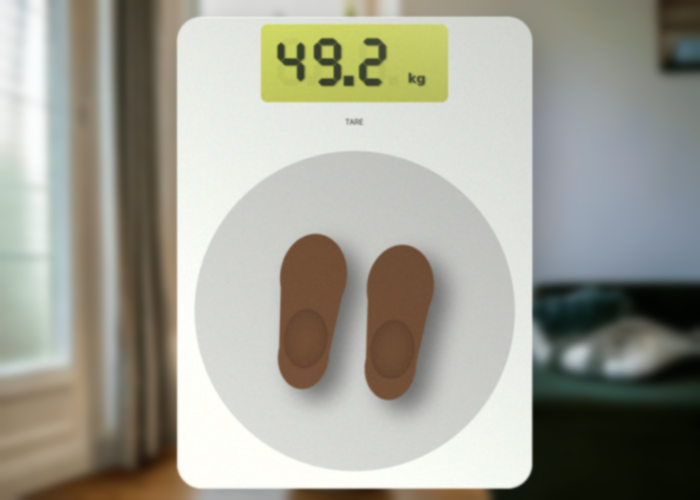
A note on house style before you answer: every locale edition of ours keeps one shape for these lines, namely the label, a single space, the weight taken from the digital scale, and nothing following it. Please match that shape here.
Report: 49.2 kg
